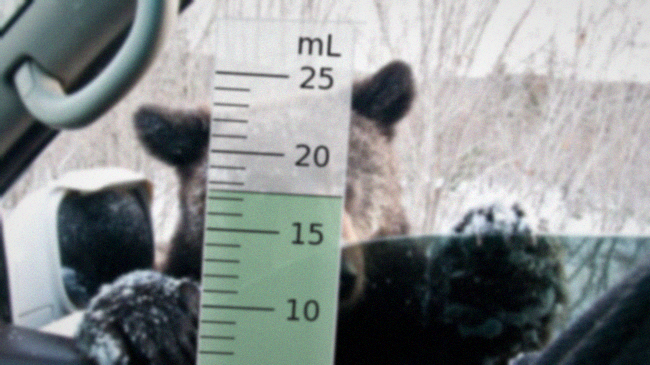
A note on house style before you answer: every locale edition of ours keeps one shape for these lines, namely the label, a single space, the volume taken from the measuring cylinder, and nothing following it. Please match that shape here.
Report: 17.5 mL
